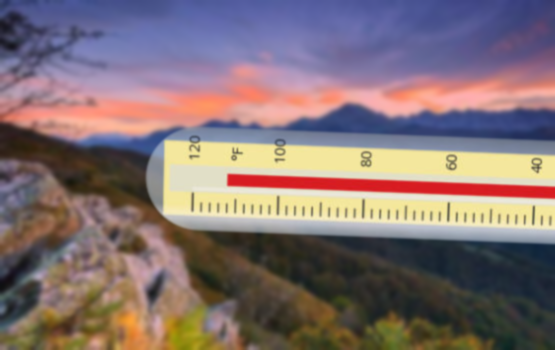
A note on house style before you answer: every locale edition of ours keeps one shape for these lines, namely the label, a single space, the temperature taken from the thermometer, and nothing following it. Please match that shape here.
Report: 112 °F
